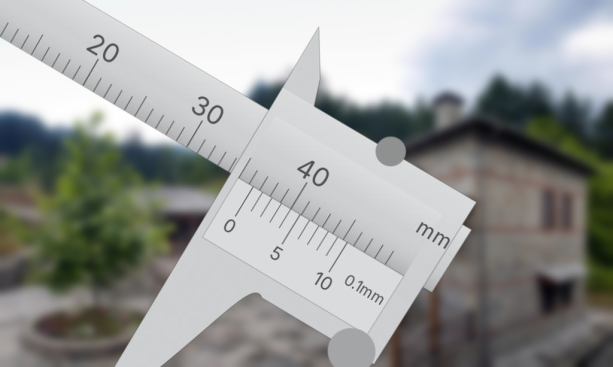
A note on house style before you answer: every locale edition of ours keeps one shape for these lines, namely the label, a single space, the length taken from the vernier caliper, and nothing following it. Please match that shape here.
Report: 36.4 mm
